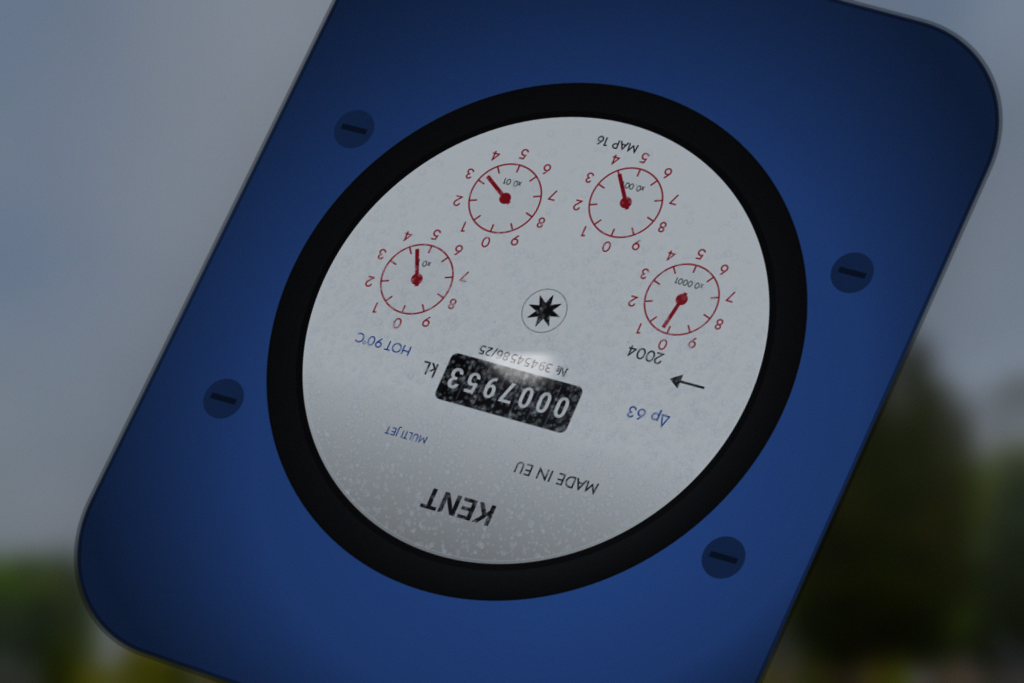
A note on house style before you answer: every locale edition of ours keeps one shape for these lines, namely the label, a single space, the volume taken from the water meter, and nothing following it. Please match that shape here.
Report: 7953.4340 kL
